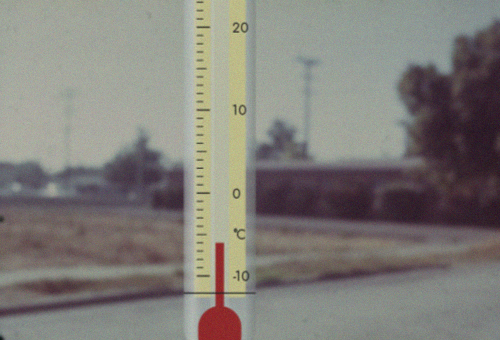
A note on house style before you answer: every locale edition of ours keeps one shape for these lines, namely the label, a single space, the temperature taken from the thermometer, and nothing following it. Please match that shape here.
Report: -6 °C
